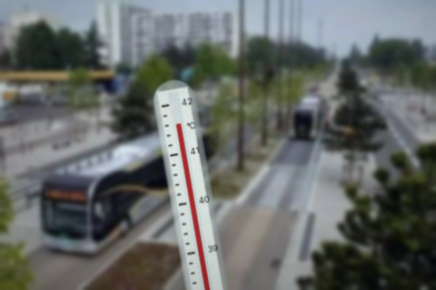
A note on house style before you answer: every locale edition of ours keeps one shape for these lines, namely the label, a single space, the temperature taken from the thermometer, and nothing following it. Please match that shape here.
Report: 41.6 °C
